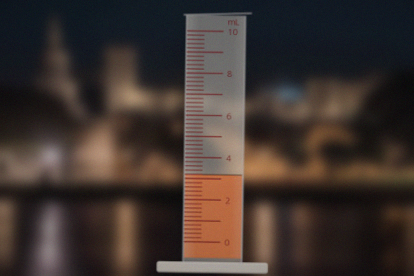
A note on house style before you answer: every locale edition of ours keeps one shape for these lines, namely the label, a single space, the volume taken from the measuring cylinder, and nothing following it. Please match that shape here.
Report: 3.2 mL
